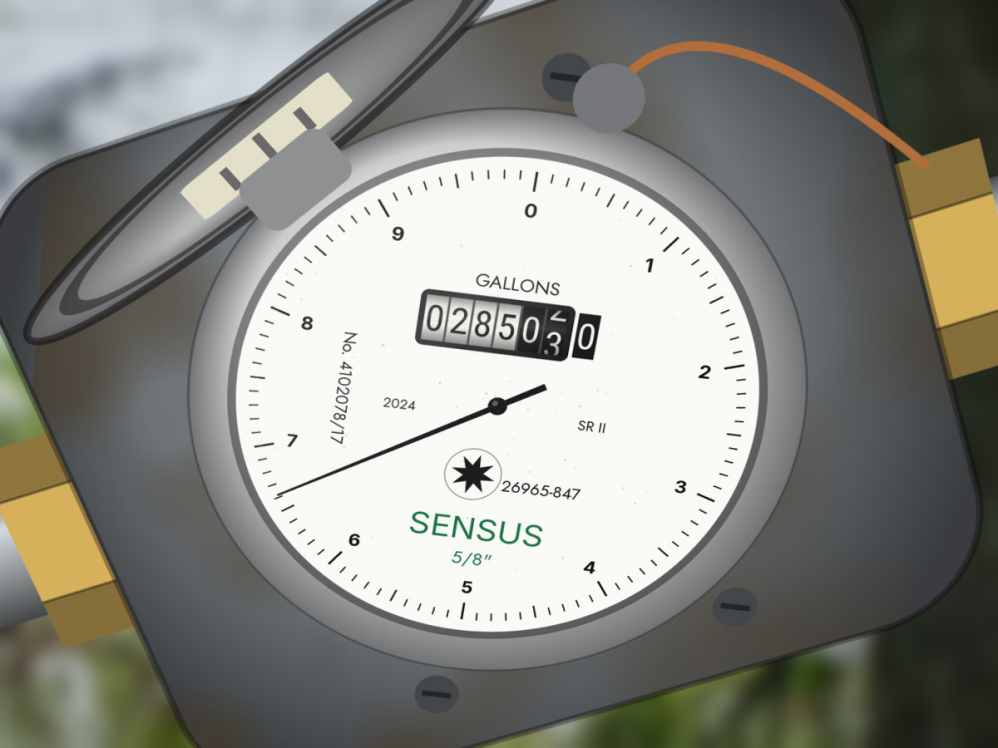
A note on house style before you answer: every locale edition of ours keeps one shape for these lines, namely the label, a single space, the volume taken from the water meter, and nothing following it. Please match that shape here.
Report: 285026.6 gal
